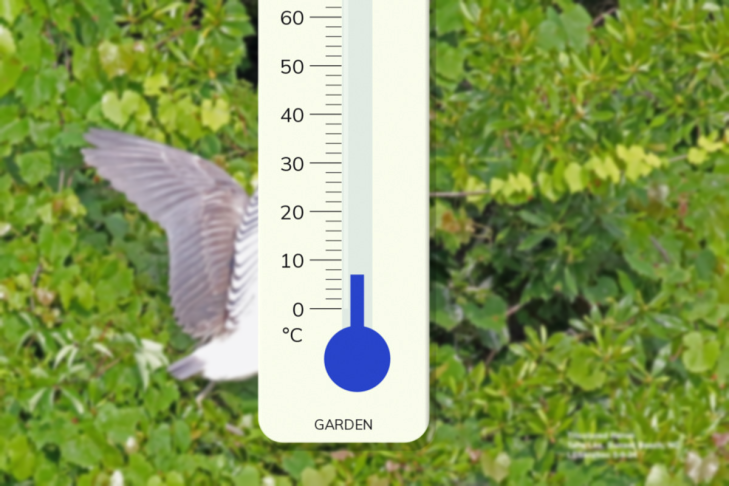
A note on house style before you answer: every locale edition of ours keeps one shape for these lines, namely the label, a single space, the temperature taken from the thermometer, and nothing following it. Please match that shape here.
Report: 7 °C
